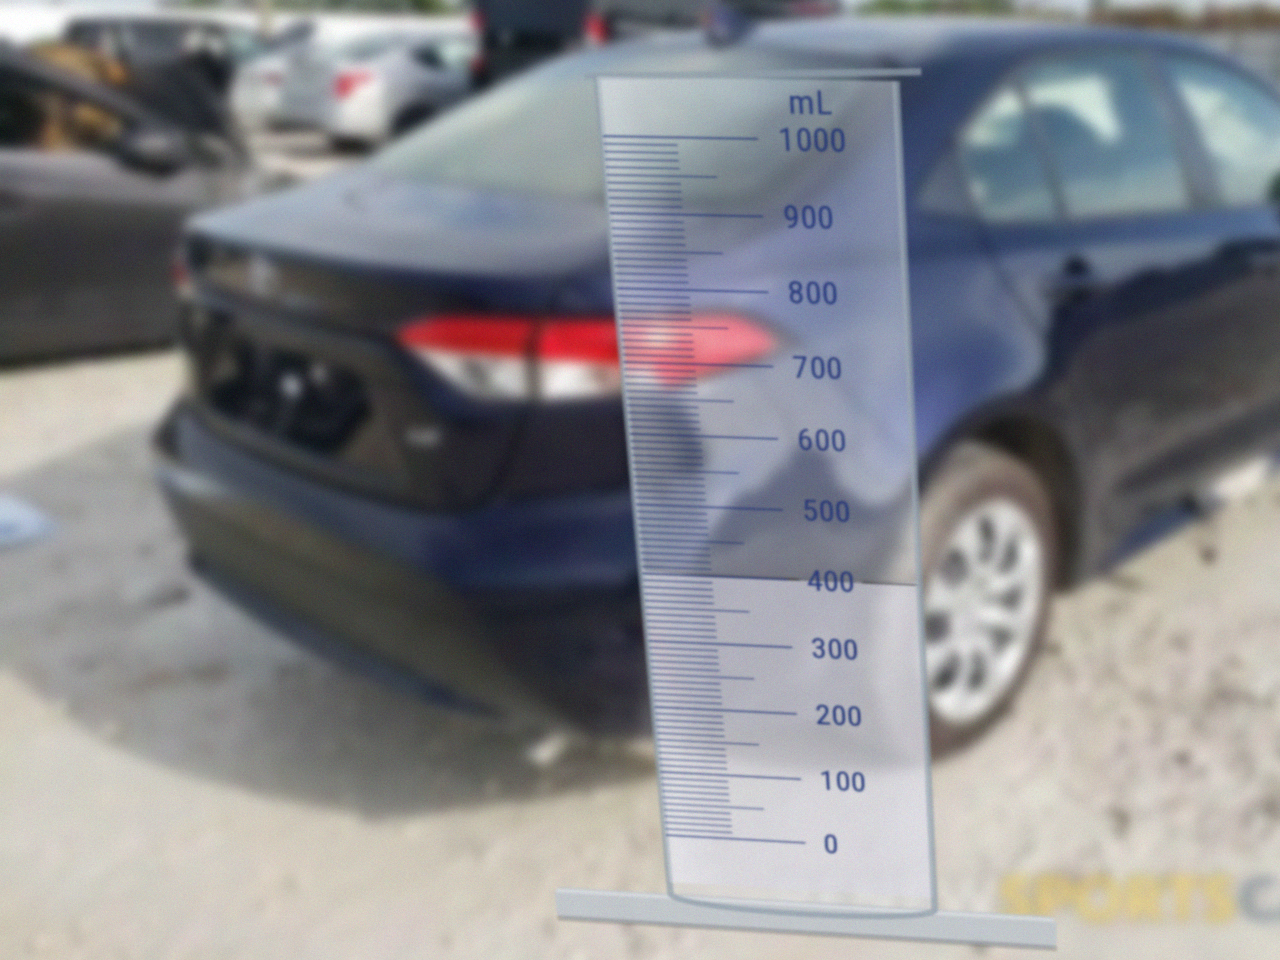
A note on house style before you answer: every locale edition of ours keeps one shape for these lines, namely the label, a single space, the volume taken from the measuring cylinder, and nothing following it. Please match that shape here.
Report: 400 mL
